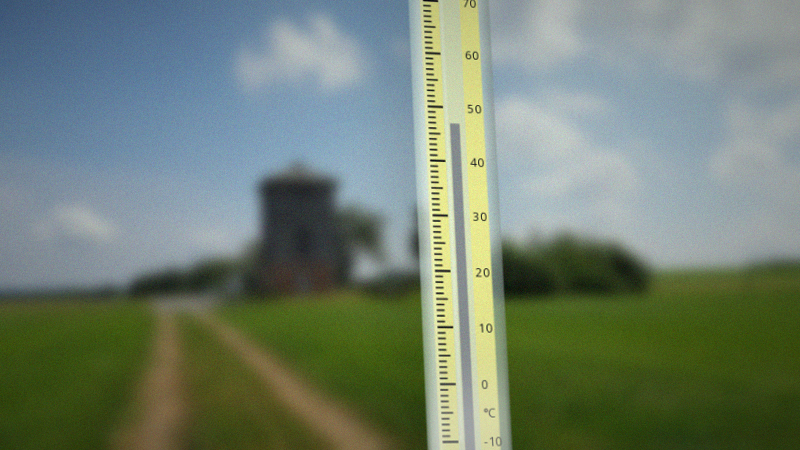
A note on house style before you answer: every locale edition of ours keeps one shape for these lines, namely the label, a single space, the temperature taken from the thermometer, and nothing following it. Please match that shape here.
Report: 47 °C
